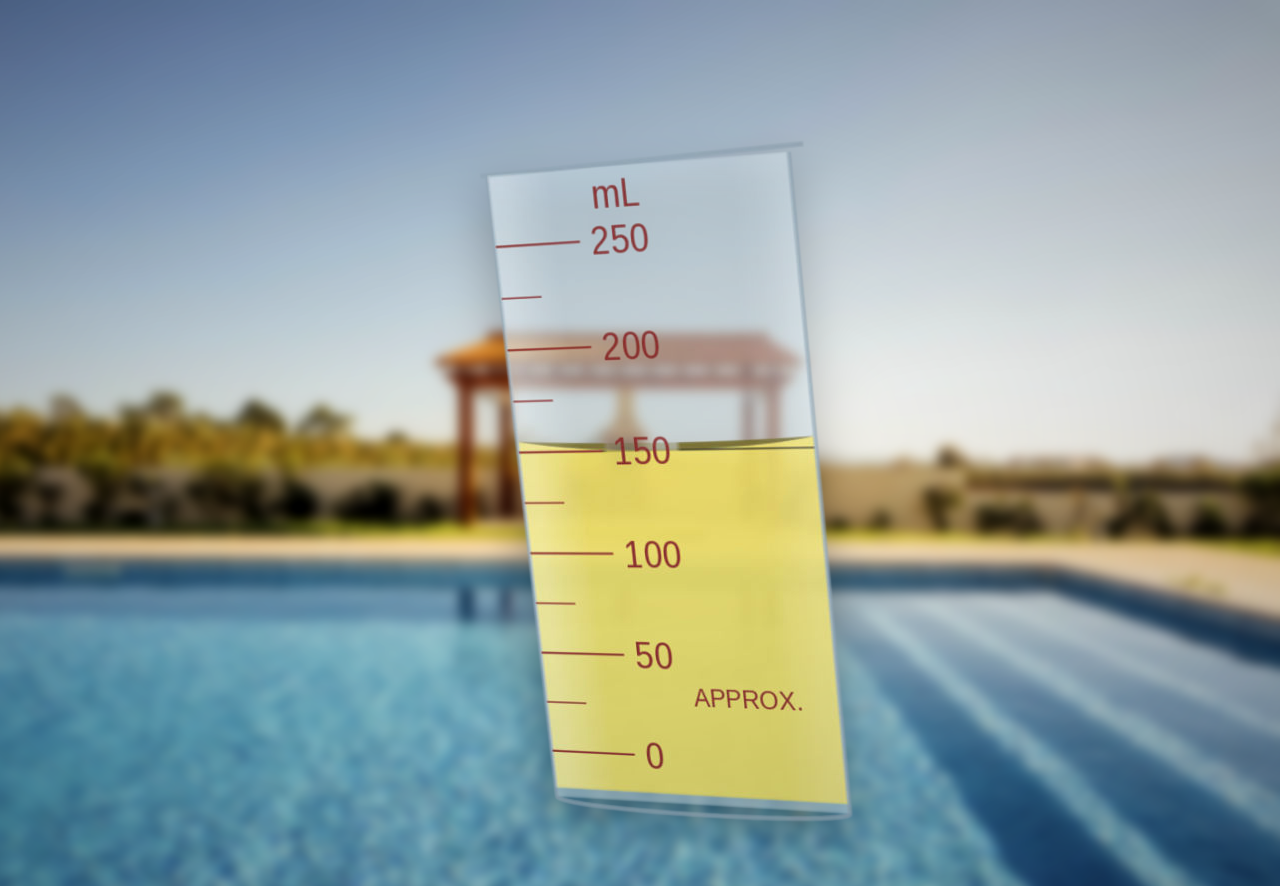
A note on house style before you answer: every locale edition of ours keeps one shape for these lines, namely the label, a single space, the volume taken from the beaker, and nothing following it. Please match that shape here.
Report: 150 mL
